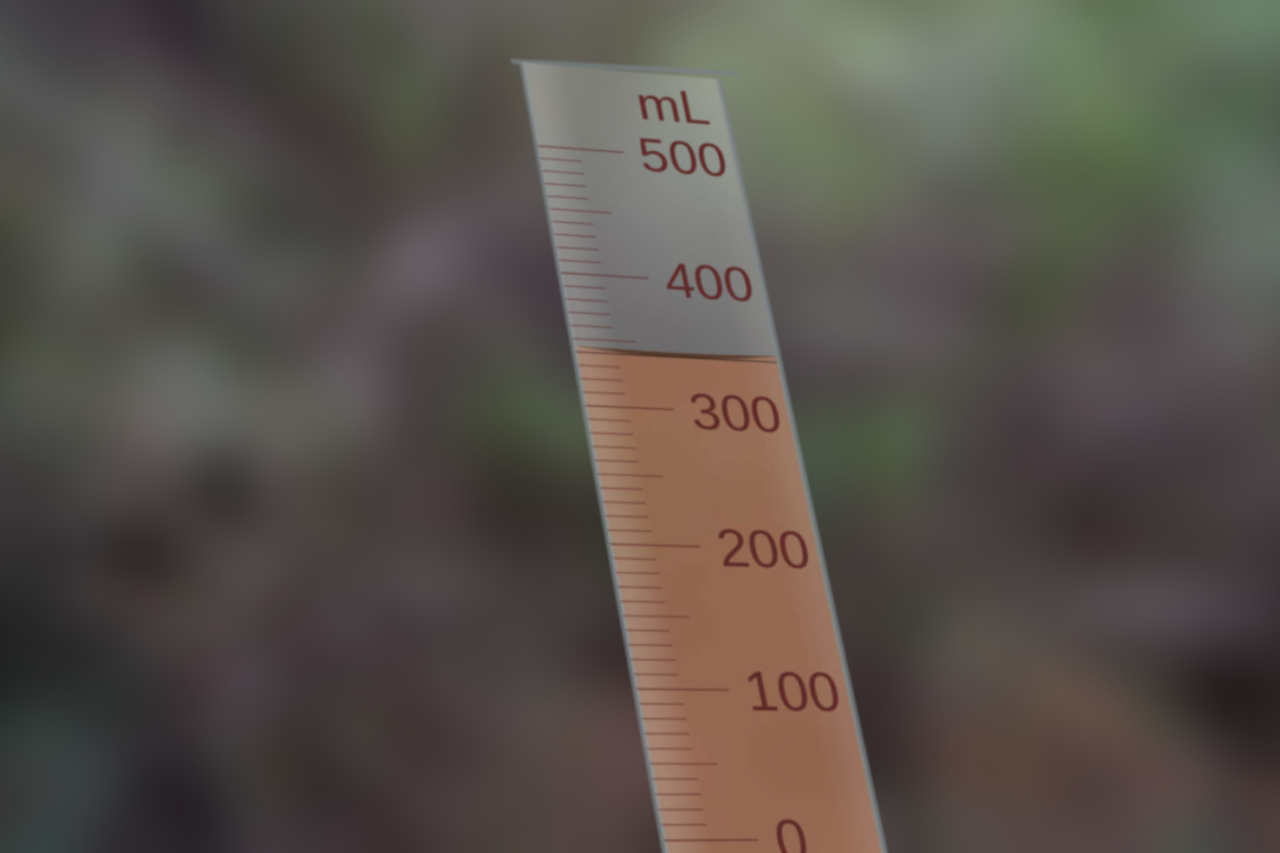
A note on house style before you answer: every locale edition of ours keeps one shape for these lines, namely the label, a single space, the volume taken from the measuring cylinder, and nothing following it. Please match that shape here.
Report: 340 mL
